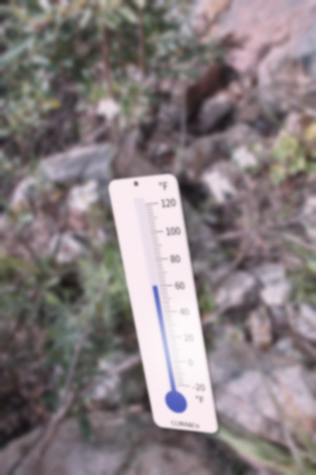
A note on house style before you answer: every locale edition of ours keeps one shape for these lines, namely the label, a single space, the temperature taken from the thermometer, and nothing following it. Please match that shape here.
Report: 60 °F
